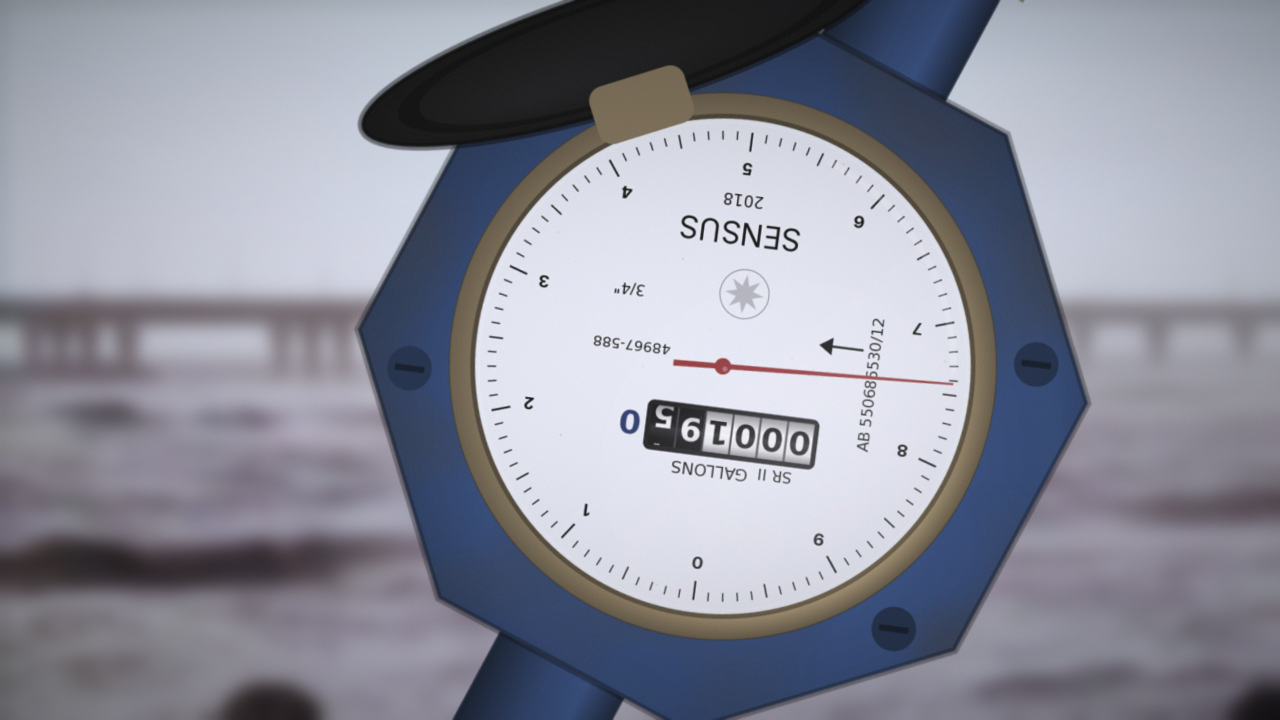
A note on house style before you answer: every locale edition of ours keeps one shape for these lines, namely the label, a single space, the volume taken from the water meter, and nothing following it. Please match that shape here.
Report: 1947.4 gal
